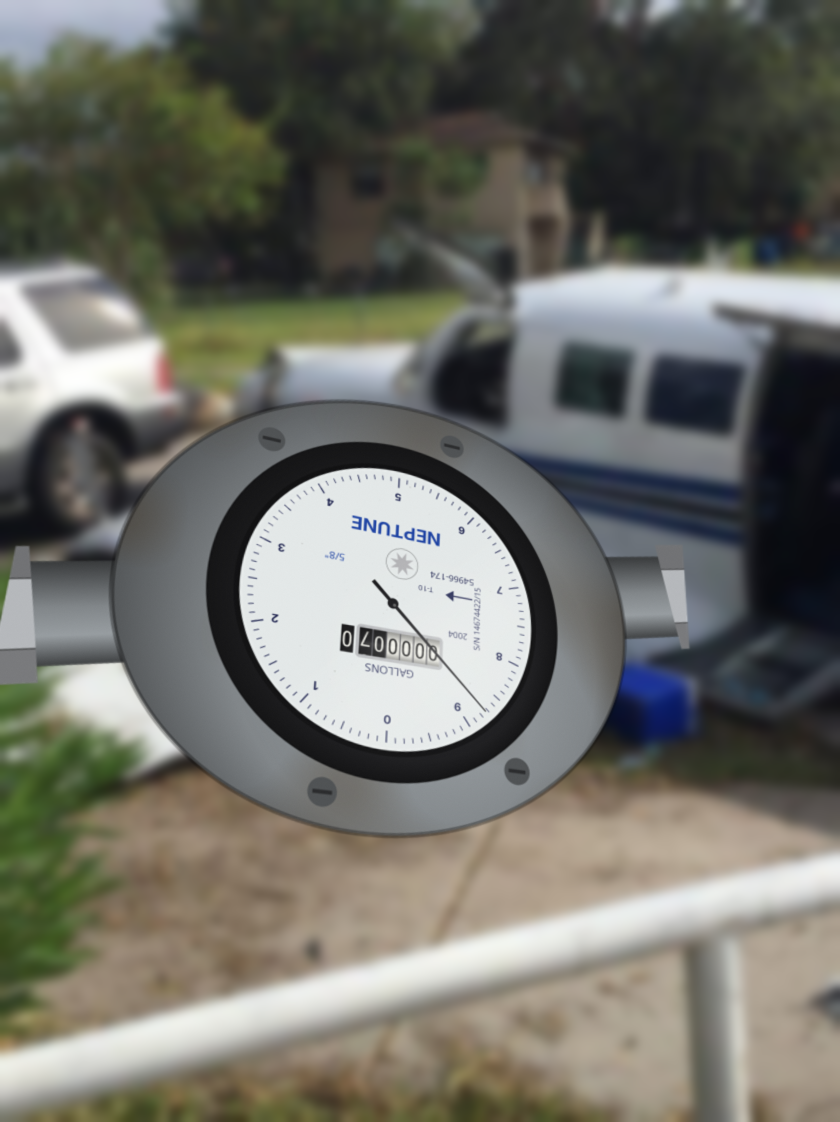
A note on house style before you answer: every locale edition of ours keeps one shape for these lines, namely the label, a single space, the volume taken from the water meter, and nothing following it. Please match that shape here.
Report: 68.7 gal
